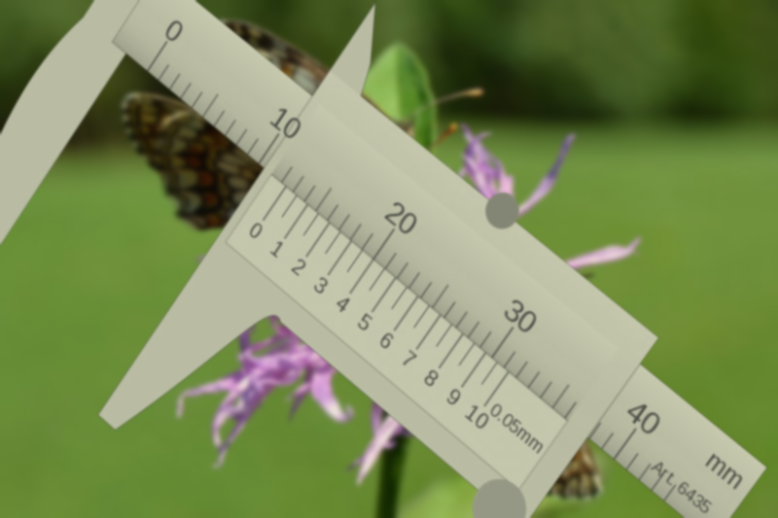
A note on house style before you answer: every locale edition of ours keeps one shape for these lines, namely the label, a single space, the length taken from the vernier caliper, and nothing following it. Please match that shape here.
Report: 12.4 mm
